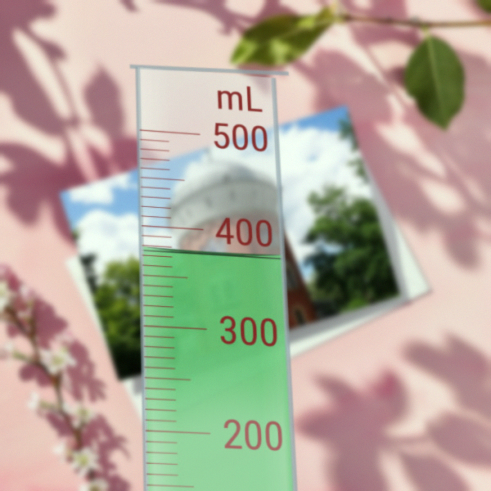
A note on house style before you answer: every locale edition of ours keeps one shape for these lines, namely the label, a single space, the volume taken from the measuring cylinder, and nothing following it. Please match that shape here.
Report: 375 mL
